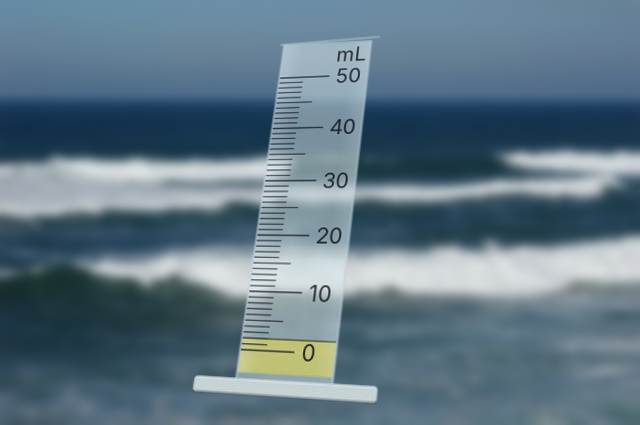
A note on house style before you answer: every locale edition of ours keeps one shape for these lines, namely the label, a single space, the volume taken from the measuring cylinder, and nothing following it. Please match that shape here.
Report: 2 mL
